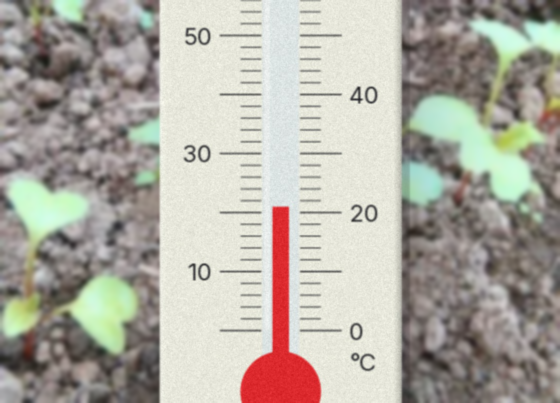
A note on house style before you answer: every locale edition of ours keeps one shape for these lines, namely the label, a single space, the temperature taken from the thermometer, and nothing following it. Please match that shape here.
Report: 21 °C
